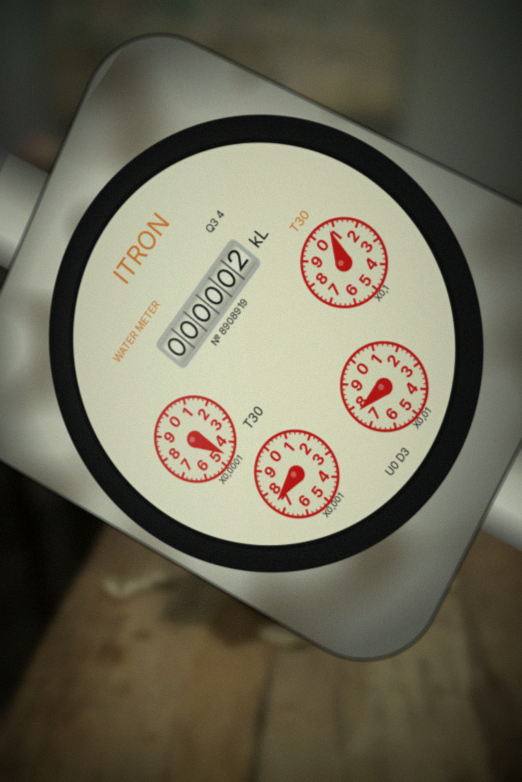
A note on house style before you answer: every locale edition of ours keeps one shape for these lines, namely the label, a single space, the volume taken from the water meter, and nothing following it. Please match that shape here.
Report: 2.0774 kL
